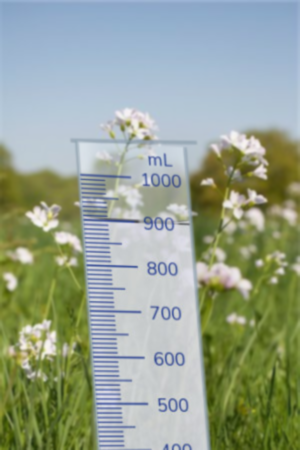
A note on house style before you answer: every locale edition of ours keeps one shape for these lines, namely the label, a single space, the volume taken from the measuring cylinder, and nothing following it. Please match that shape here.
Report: 900 mL
